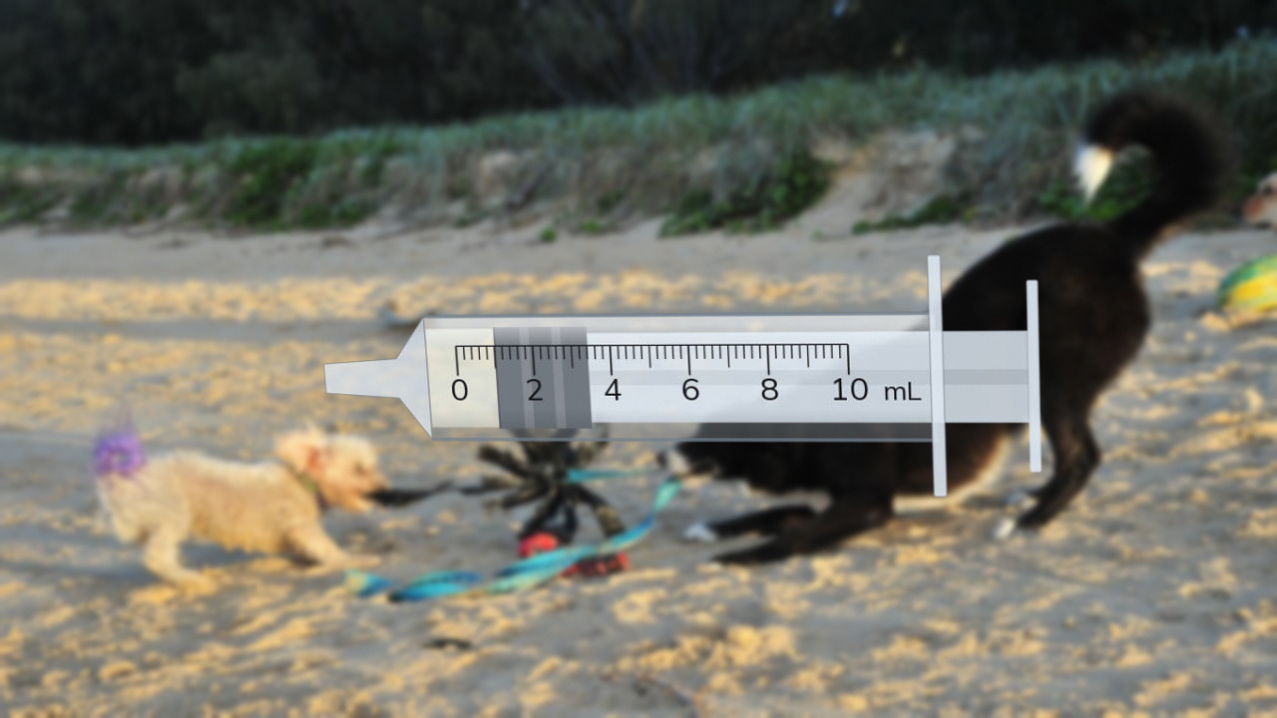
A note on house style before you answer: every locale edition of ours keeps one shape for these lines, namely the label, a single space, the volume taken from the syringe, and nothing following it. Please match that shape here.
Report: 1 mL
